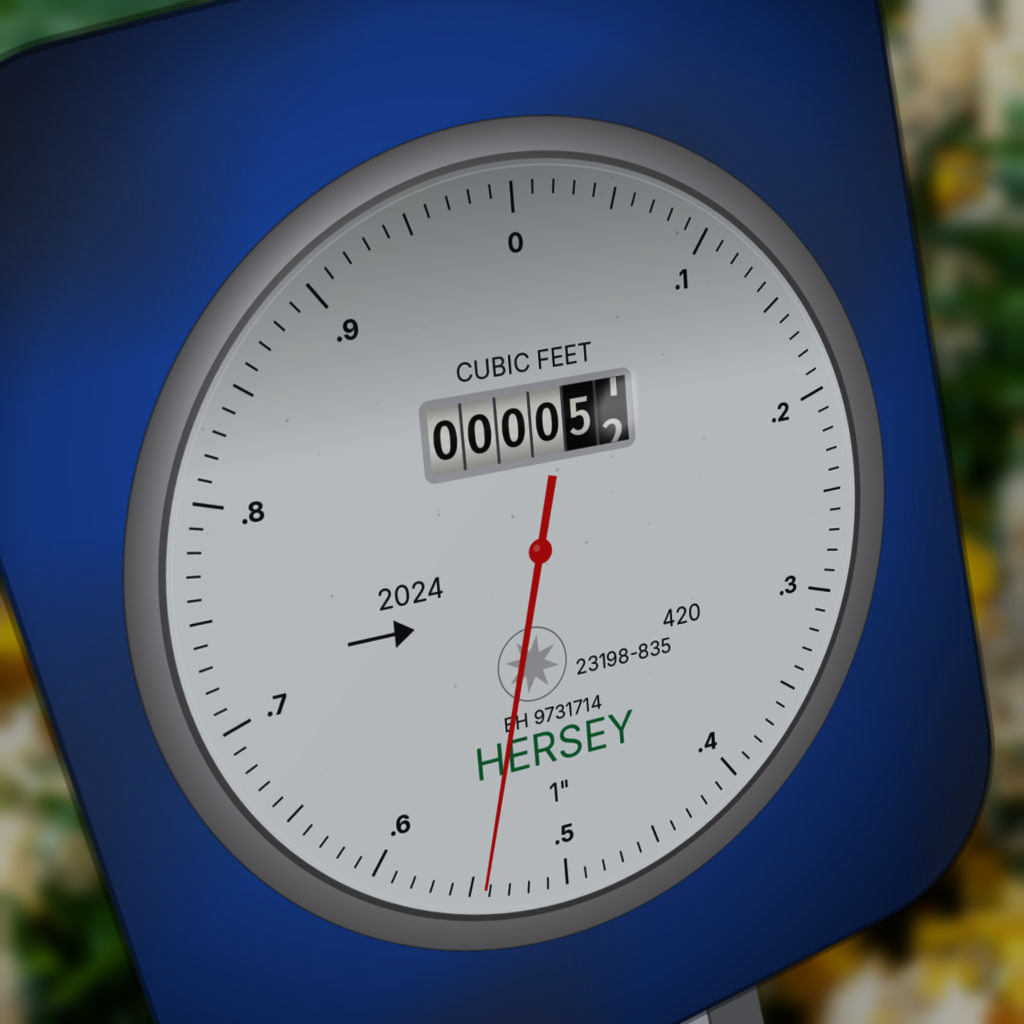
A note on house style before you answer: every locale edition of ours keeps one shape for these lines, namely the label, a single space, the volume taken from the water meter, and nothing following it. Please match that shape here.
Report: 51.54 ft³
